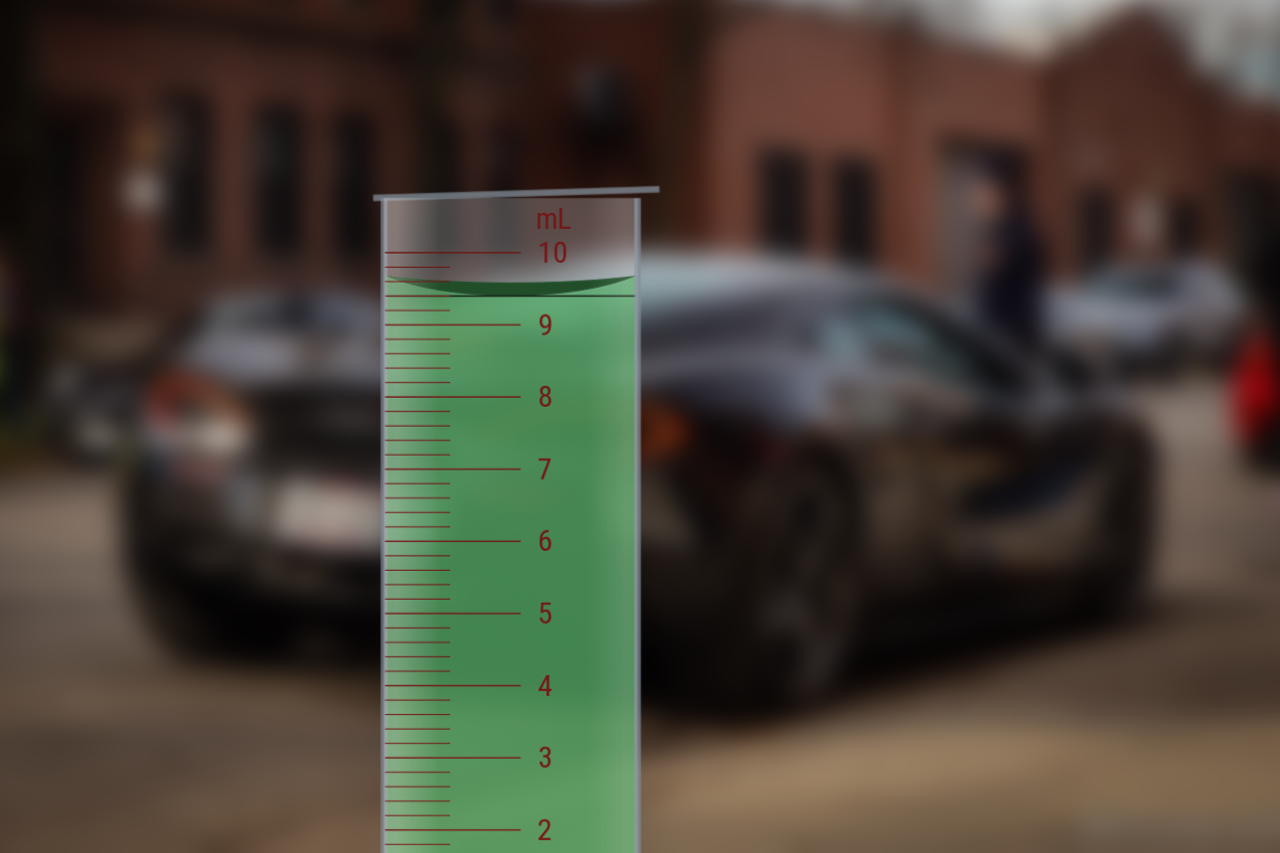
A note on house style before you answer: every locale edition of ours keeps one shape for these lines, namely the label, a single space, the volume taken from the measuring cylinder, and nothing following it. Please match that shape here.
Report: 9.4 mL
